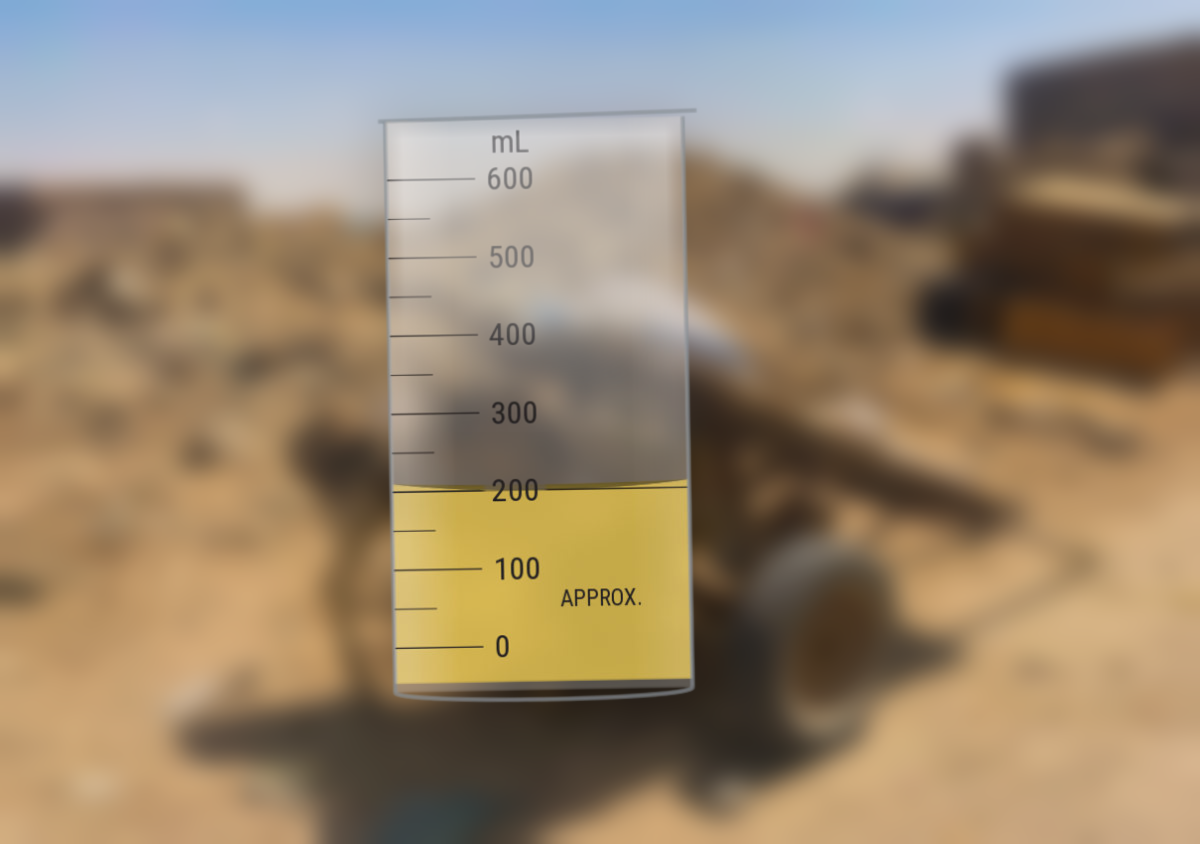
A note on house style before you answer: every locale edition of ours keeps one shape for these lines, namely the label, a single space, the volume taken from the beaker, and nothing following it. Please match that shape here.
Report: 200 mL
